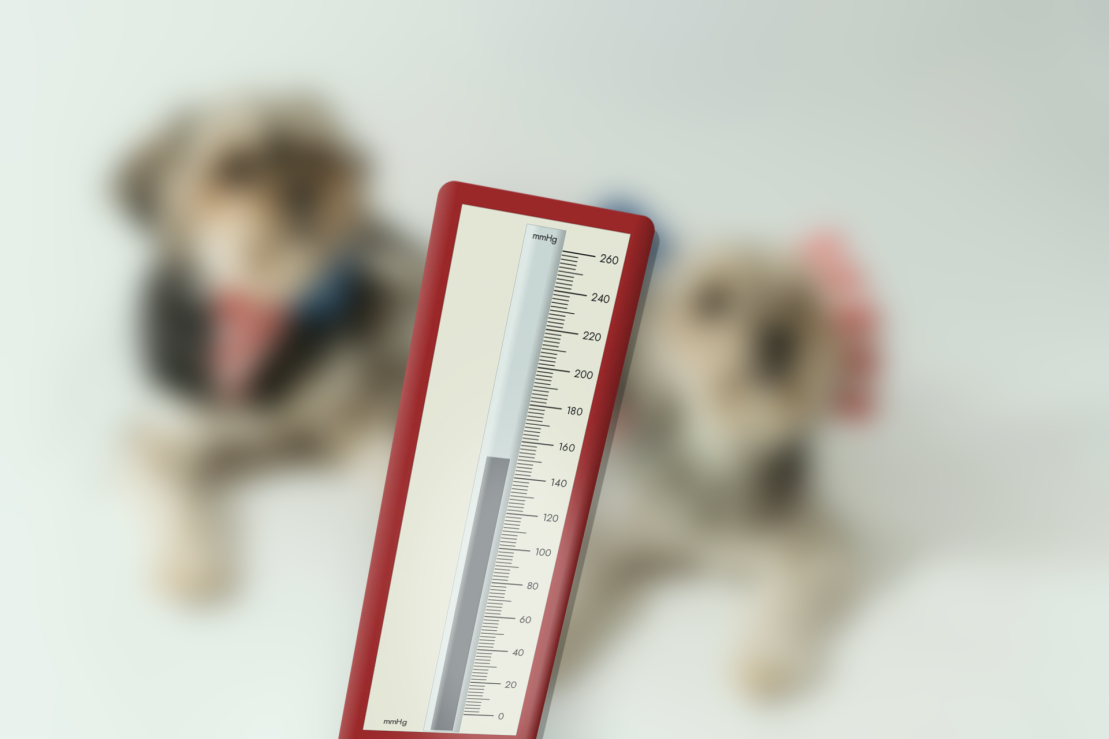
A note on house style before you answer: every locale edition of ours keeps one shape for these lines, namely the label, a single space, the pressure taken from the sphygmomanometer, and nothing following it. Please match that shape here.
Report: 150 mmHg
